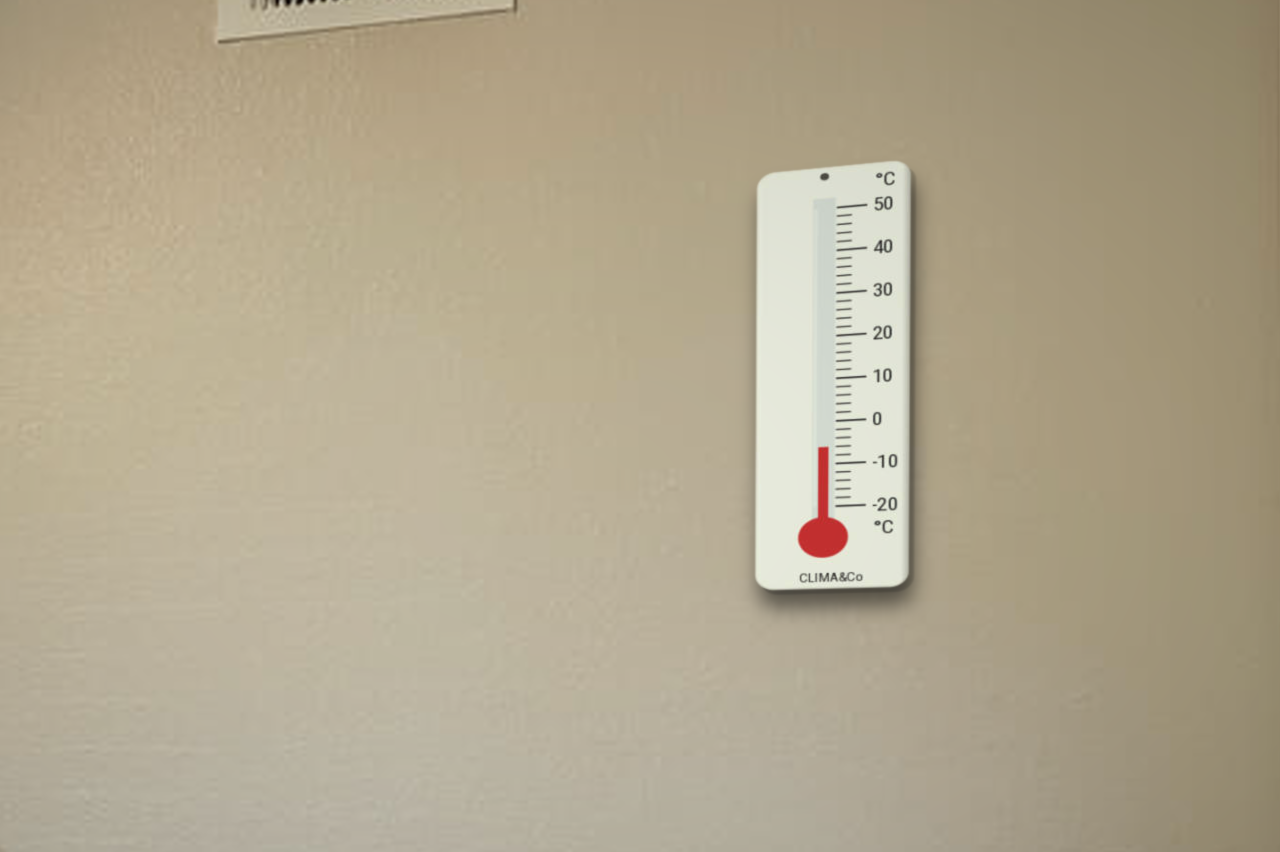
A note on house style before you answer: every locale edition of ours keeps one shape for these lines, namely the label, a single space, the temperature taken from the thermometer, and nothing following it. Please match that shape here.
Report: -6 °C
